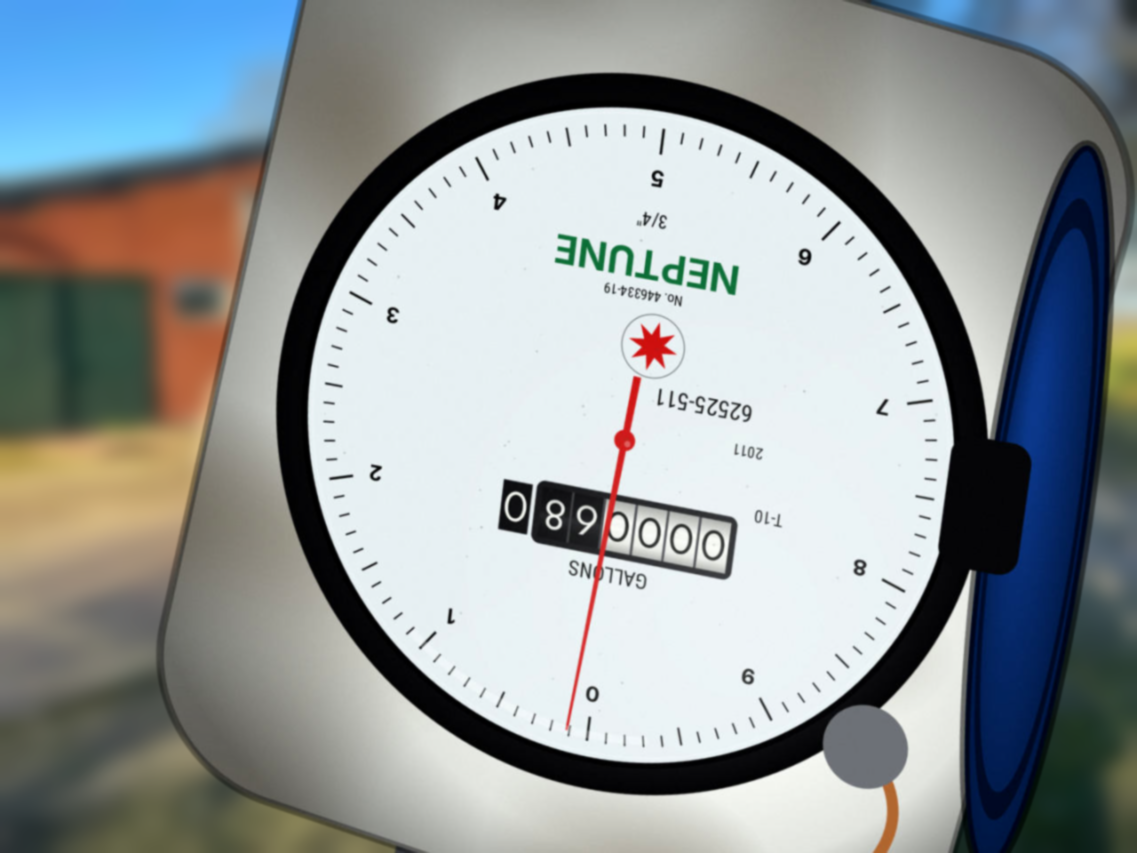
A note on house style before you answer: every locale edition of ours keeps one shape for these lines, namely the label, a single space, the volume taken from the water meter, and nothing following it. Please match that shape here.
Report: 680.1 gal
